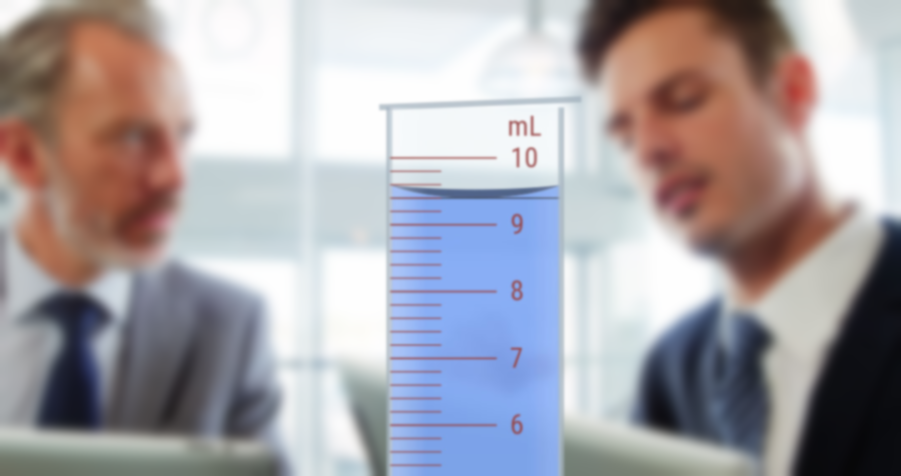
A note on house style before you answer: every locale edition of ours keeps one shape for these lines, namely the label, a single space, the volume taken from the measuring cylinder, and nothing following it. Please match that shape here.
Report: 9.4 mL
